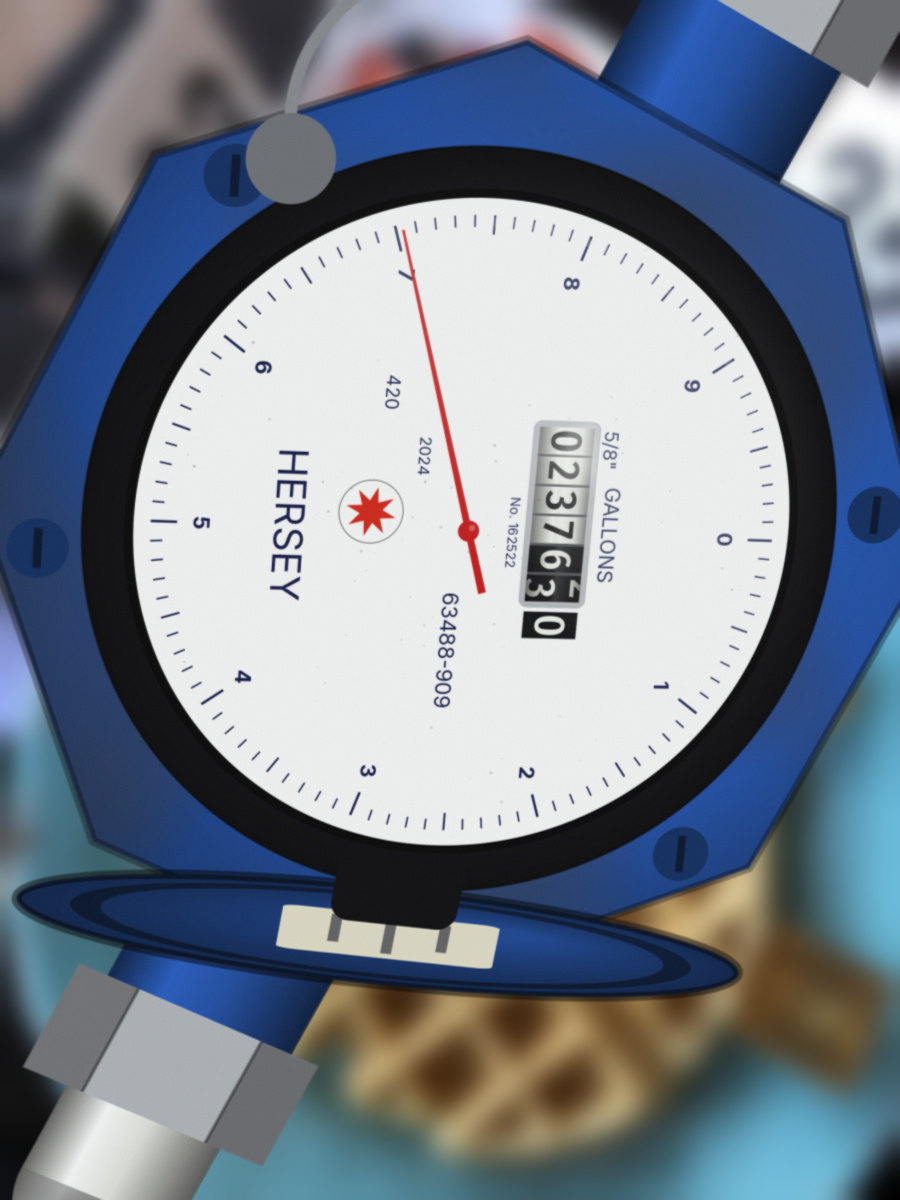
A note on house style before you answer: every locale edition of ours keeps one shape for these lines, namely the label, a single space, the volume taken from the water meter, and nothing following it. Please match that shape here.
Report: 237627.0 gal
